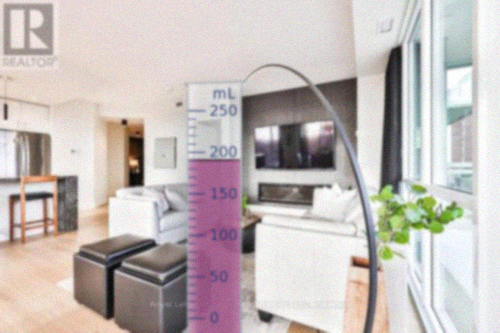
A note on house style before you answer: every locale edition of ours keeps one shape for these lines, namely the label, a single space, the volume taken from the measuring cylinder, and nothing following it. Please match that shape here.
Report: 190 mL
